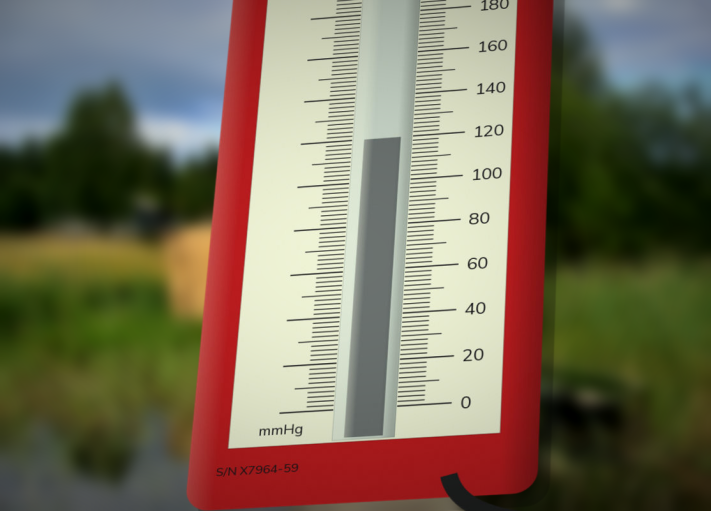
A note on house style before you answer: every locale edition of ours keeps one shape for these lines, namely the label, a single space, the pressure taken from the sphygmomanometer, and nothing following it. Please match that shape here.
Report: 120 mmHg
